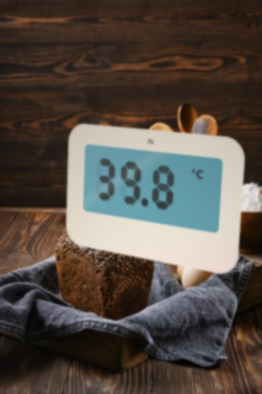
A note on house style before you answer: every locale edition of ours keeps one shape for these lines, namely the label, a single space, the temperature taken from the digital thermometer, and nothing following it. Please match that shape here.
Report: 39.8 °C
